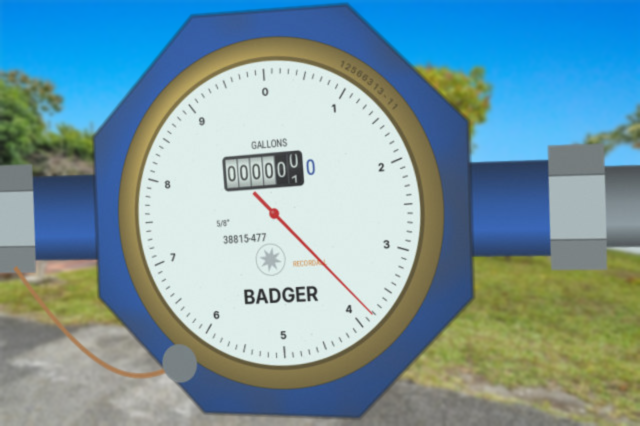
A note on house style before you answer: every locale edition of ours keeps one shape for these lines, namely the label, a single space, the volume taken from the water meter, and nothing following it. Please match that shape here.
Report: 3.8 gal
